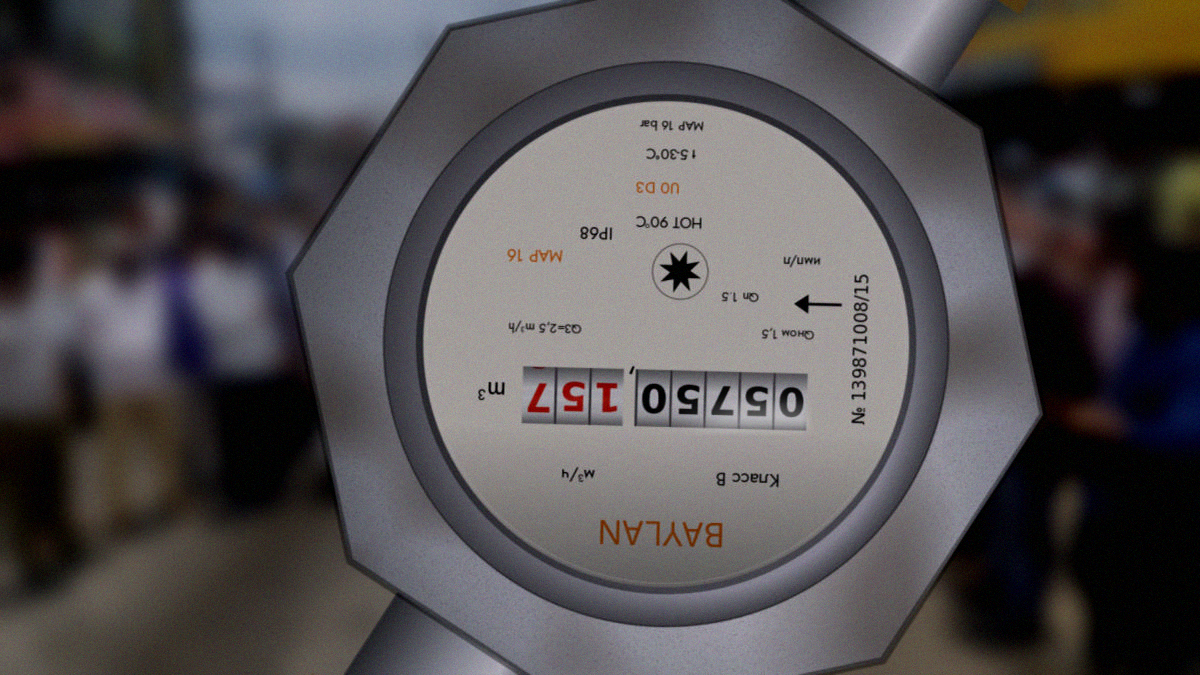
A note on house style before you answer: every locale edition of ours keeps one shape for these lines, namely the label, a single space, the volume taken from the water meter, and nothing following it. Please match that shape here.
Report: 5750.157 m³
